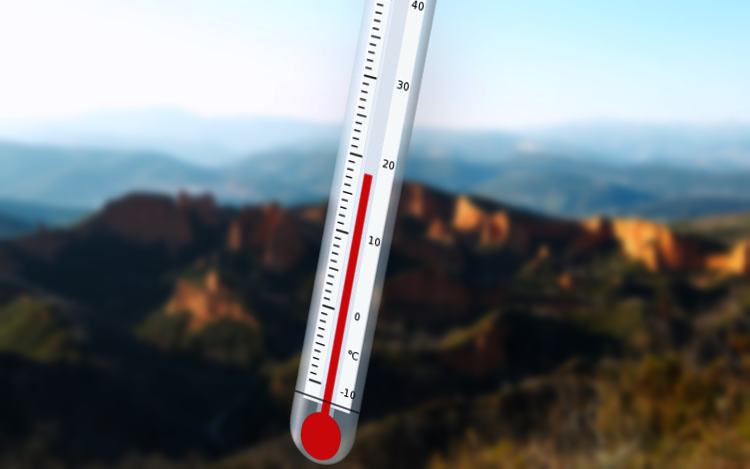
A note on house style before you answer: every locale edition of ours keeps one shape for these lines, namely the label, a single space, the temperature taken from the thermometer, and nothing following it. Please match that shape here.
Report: 18 °C
